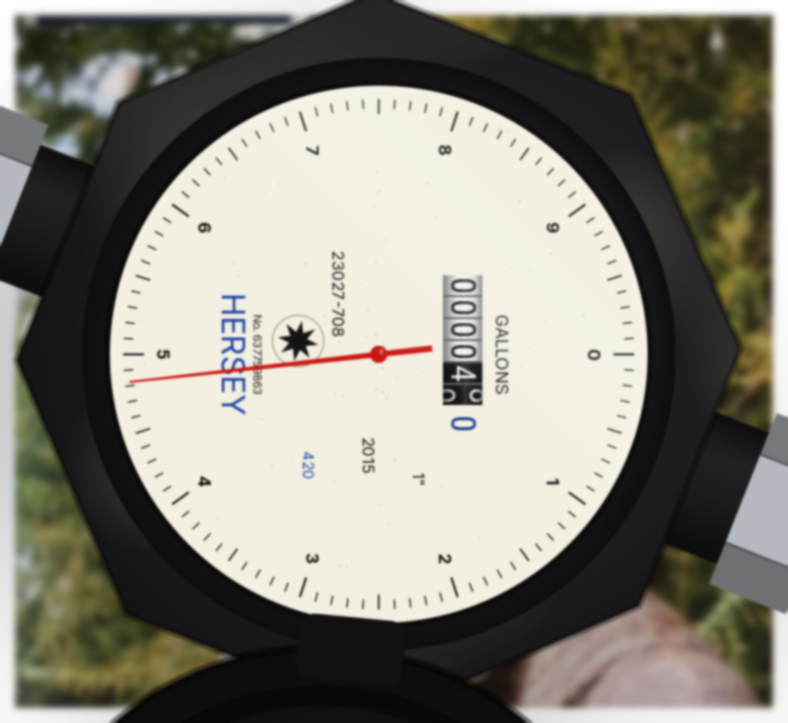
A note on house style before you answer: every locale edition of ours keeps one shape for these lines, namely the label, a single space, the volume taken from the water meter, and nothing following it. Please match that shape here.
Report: 484.8 gal
